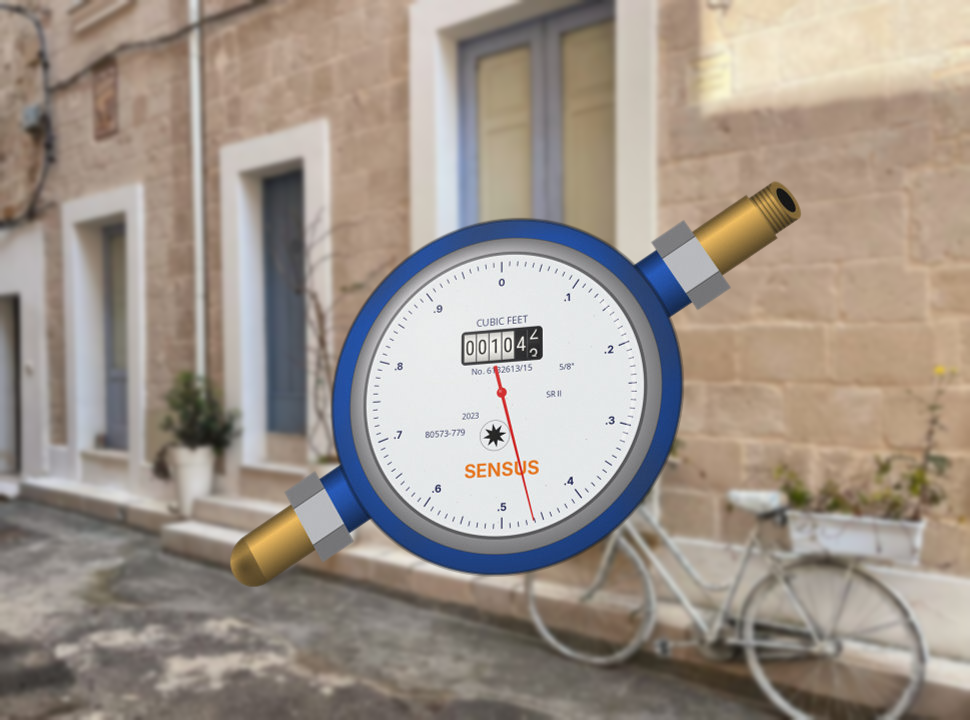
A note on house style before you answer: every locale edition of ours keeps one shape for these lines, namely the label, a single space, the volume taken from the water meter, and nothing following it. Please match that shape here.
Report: 1042.46 ft³
